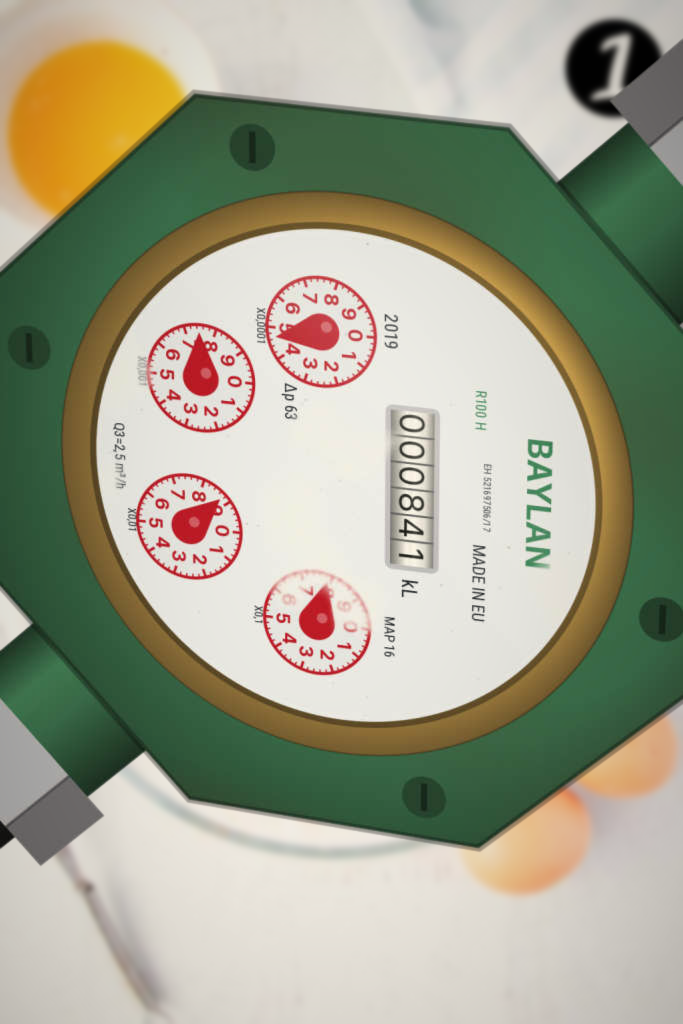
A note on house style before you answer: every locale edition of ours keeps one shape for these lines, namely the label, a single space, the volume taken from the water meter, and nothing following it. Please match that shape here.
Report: 841.7874 kL
